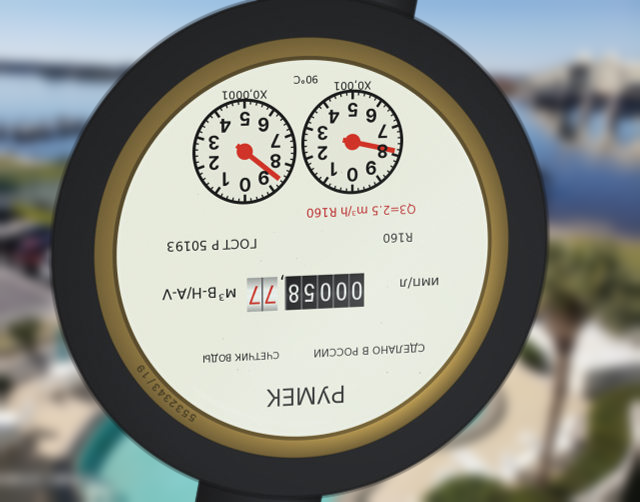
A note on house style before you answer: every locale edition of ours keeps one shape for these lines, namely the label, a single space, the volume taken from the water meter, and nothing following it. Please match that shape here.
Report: 58.7778 m³
